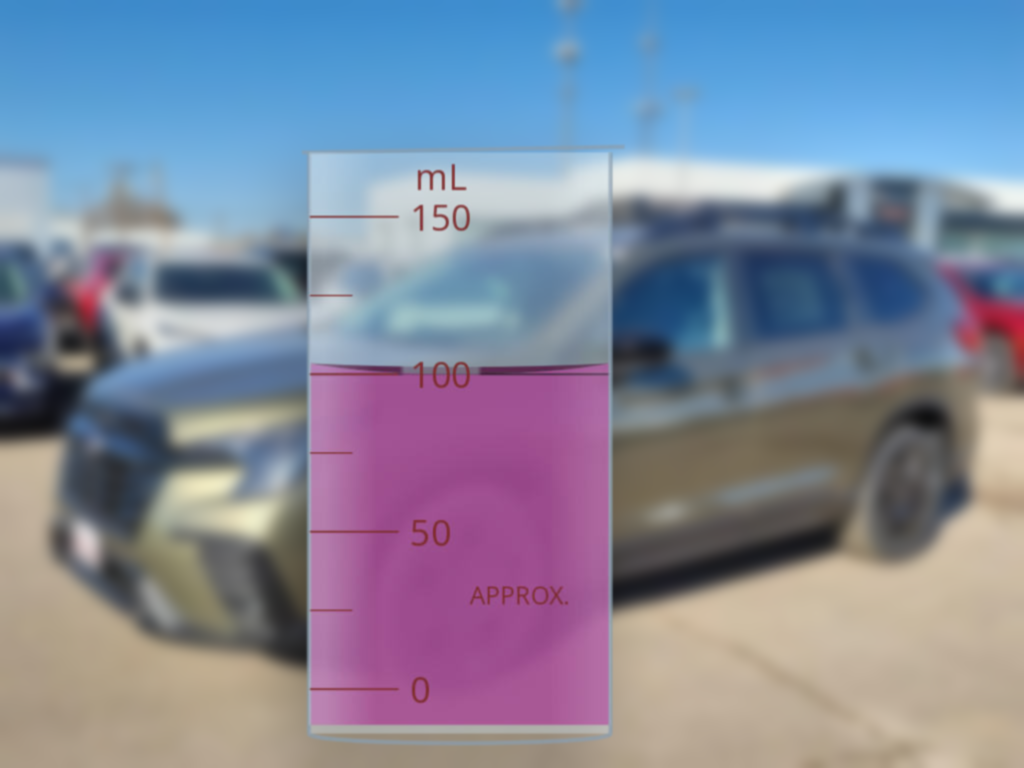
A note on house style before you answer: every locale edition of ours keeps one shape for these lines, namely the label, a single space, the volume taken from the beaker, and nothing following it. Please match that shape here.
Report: 100 mL
